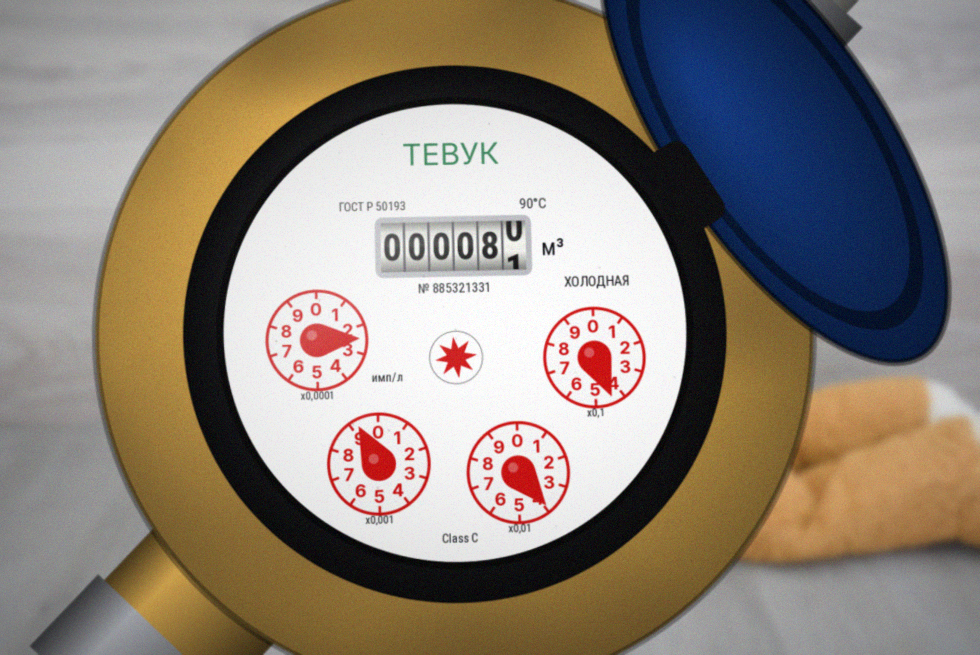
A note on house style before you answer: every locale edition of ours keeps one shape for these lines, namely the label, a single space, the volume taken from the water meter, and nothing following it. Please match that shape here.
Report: 80.4392 m³
